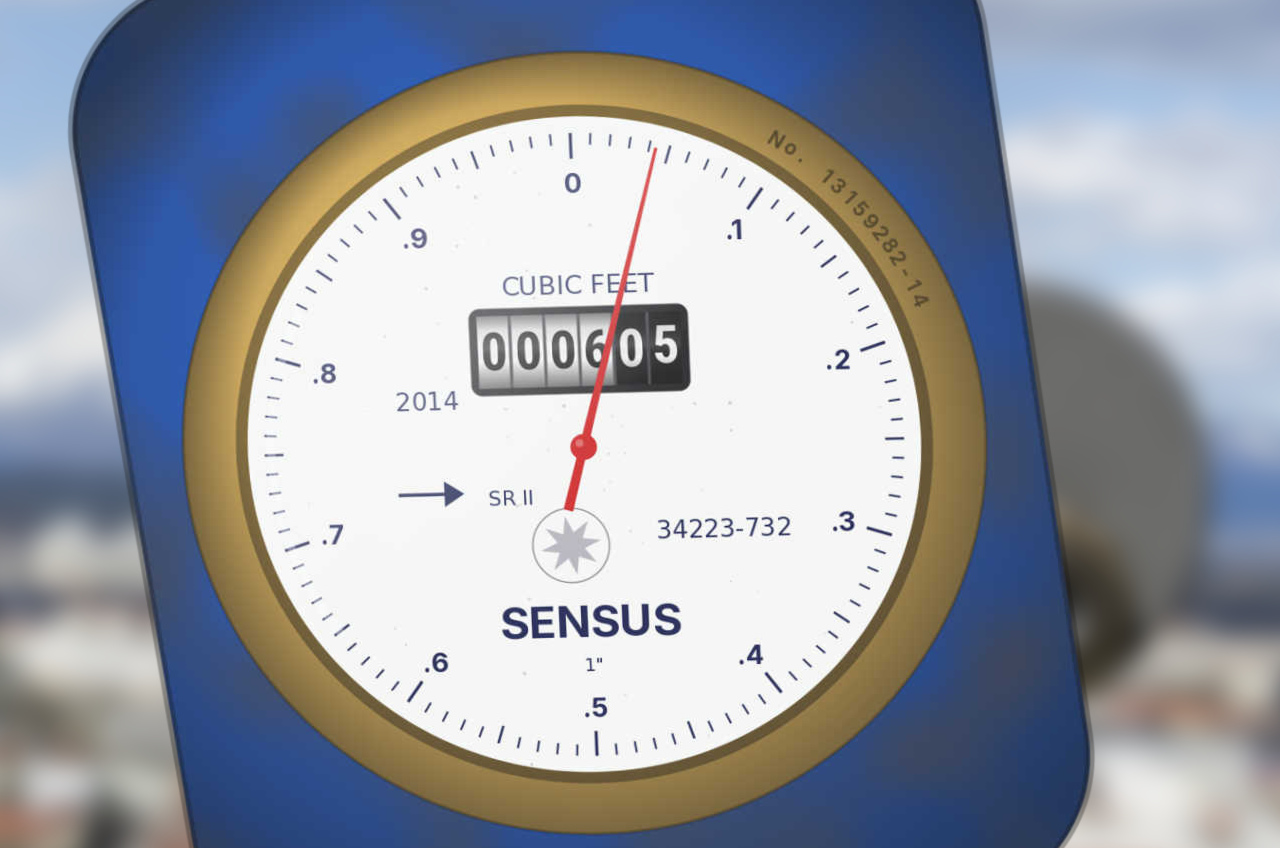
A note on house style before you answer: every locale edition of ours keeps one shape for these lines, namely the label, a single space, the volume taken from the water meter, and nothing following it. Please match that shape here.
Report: 605.04 ft³
